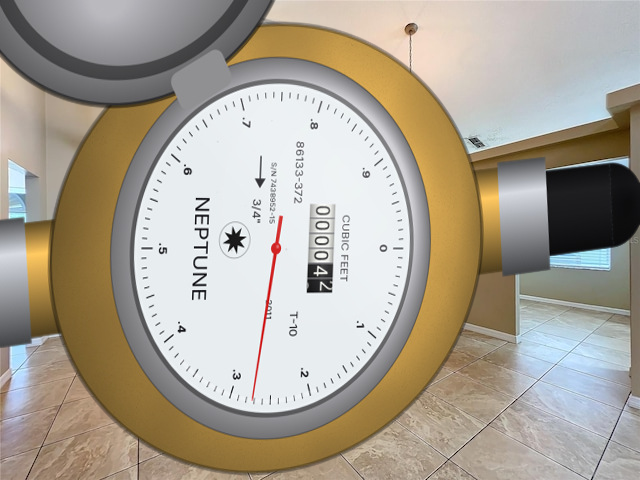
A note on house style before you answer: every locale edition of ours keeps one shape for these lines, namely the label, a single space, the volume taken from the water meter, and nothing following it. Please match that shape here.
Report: 42.27 ft³
